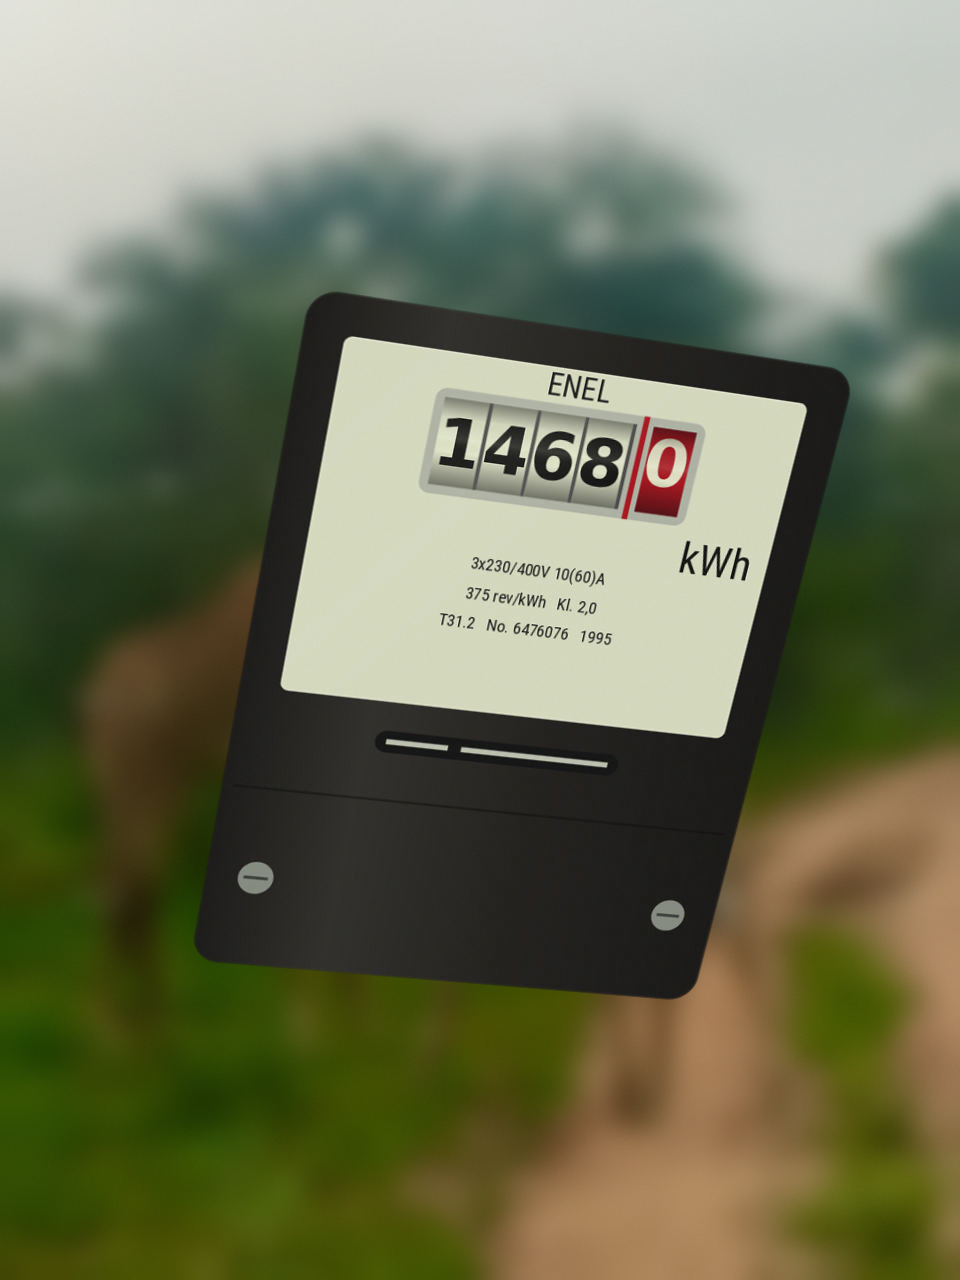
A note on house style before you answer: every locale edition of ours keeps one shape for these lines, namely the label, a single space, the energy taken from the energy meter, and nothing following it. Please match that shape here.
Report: 1468.0 kWh
